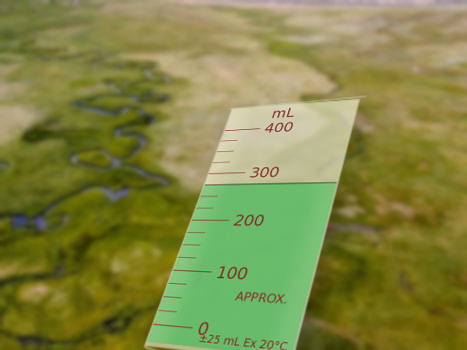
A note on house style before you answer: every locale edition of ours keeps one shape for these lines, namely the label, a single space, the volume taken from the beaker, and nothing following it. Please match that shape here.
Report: 275 mL
